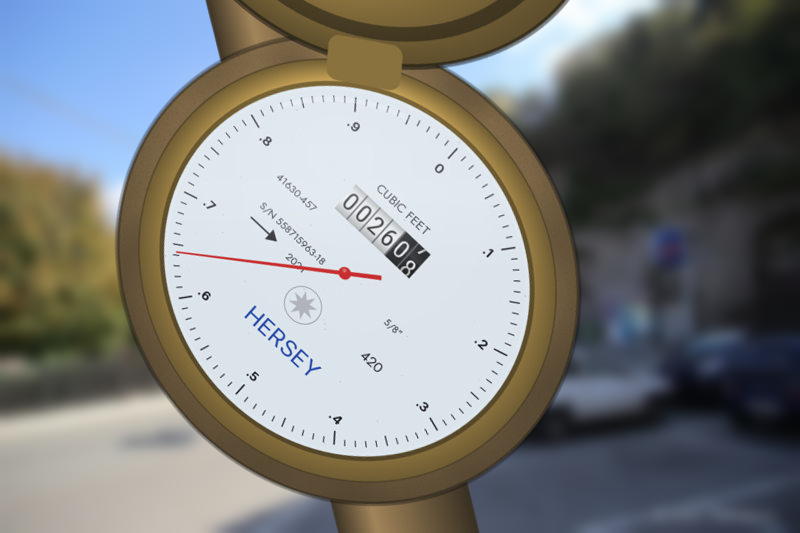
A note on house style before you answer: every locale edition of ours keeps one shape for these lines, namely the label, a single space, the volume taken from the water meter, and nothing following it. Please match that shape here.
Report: 2607.64 ft³
